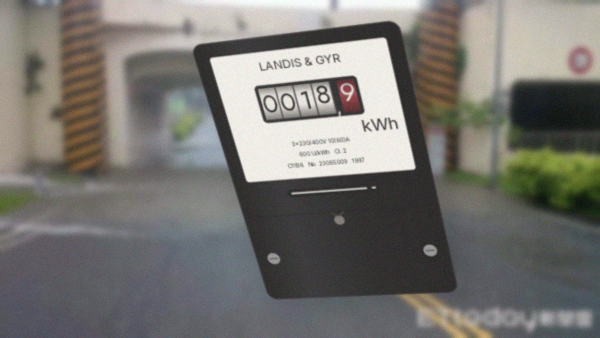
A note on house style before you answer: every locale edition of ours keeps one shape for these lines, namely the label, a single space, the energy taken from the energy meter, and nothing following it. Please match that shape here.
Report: 18.9 kWh
